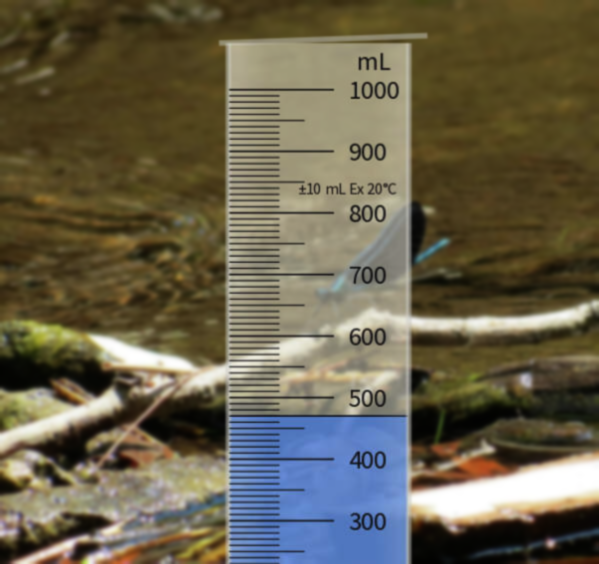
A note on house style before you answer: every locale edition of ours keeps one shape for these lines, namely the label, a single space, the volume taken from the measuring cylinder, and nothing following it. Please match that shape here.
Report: 470 mL
